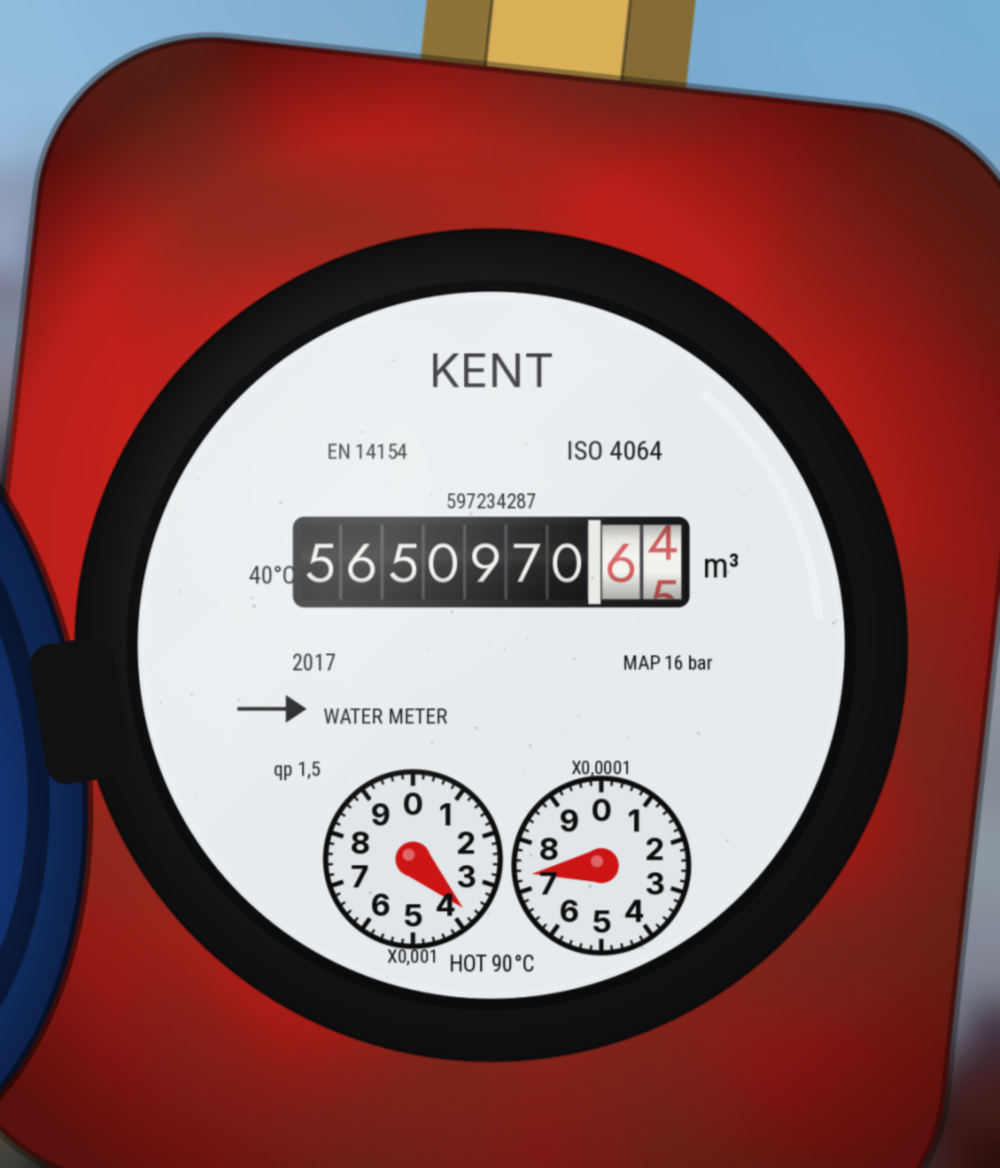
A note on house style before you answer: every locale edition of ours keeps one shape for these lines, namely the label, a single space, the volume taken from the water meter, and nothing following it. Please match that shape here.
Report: 5650970.6437 m³
